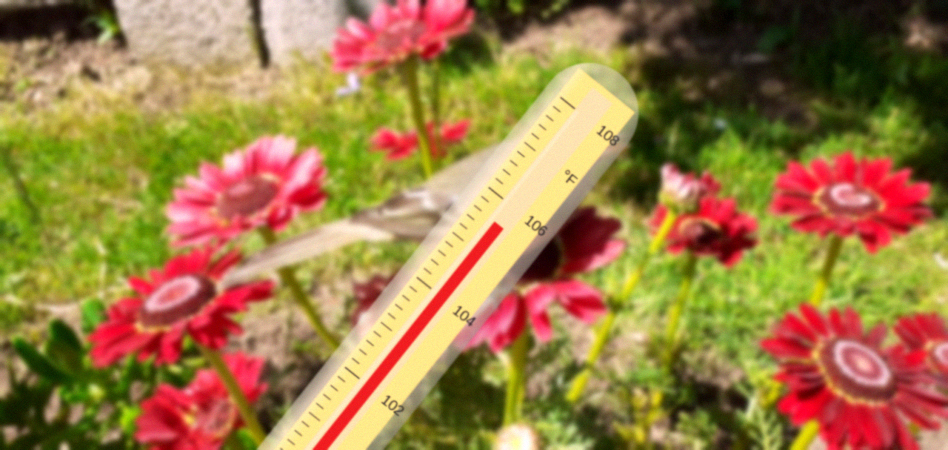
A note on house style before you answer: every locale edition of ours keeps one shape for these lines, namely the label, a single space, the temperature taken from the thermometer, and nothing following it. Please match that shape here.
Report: 105.6 °F
